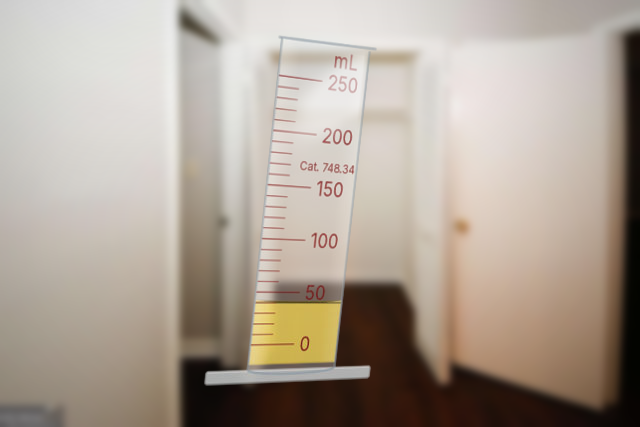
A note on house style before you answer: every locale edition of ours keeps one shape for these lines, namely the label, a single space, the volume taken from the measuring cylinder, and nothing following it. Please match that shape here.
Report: 40 mL
